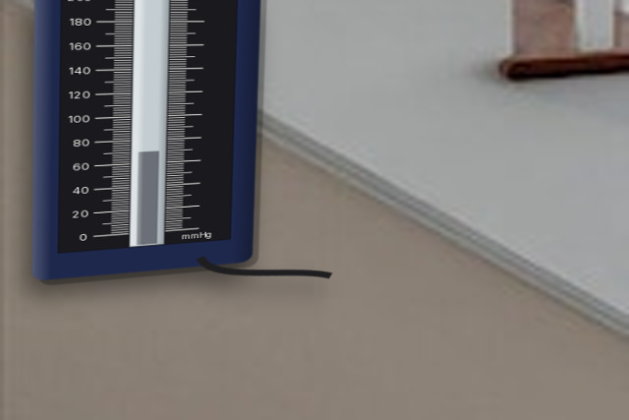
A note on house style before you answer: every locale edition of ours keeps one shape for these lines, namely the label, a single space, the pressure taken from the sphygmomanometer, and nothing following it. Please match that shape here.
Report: 70 mmHg
